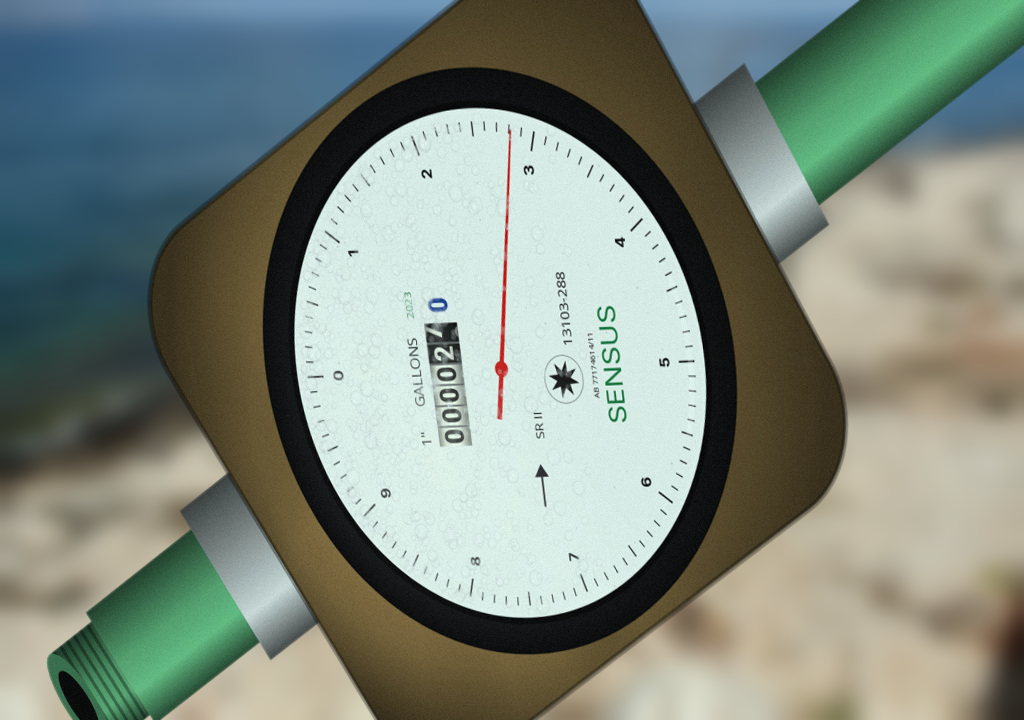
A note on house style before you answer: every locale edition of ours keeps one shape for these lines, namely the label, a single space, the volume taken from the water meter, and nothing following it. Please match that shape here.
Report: 272.8 gal
